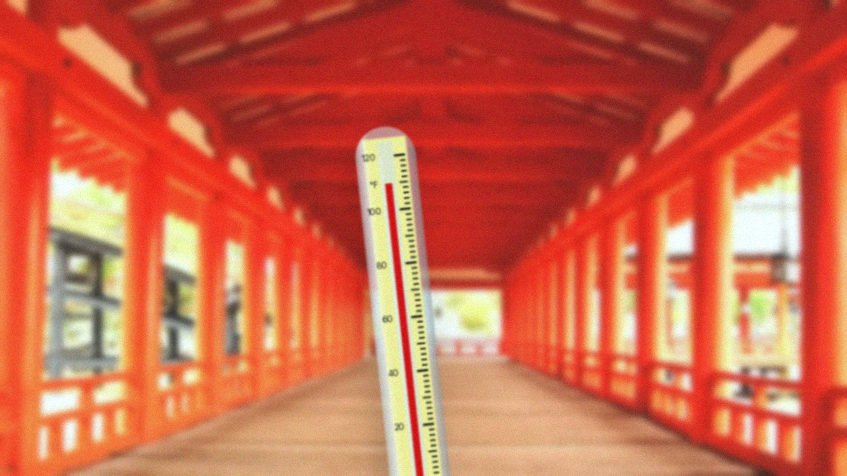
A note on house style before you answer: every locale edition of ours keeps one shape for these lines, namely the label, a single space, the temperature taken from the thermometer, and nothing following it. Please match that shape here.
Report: 110 °F
